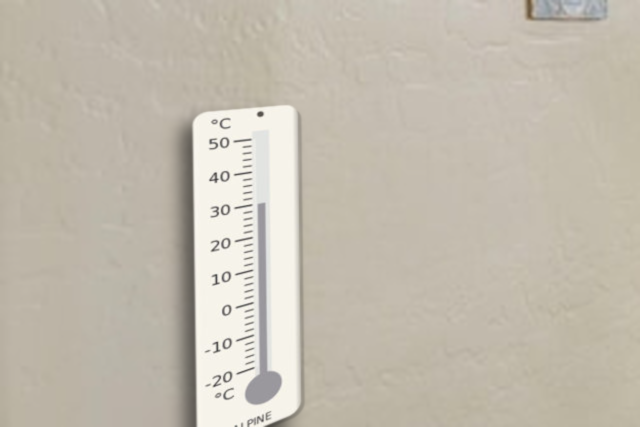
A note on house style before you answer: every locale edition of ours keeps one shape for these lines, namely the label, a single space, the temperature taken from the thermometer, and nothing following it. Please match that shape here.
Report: 30 °C
